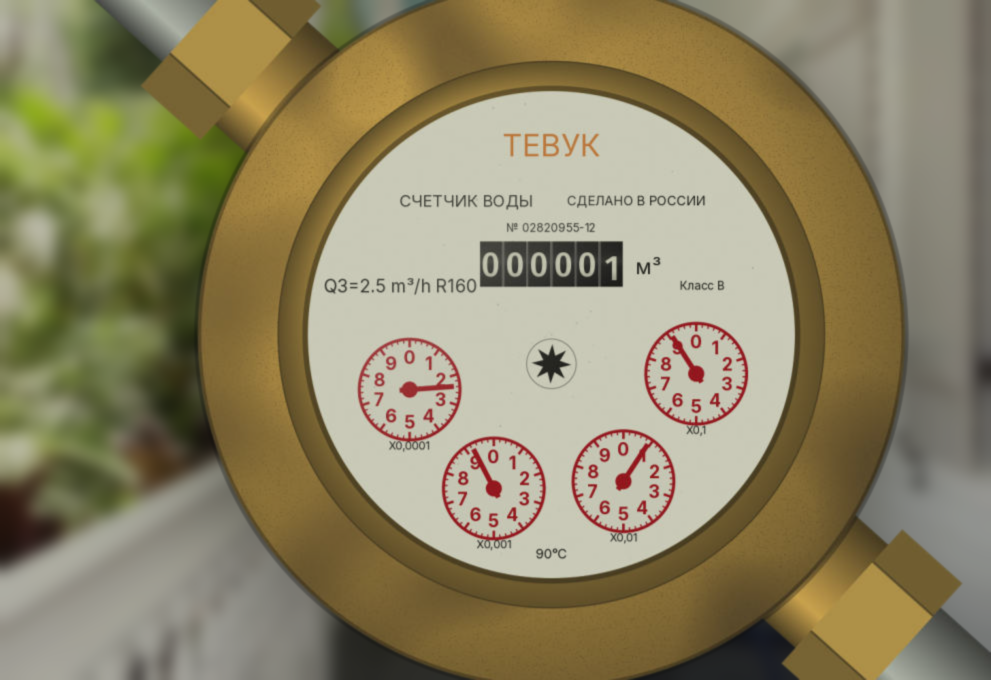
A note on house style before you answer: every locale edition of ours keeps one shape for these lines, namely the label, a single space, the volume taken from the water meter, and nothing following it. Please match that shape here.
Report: 0.9092 m³
